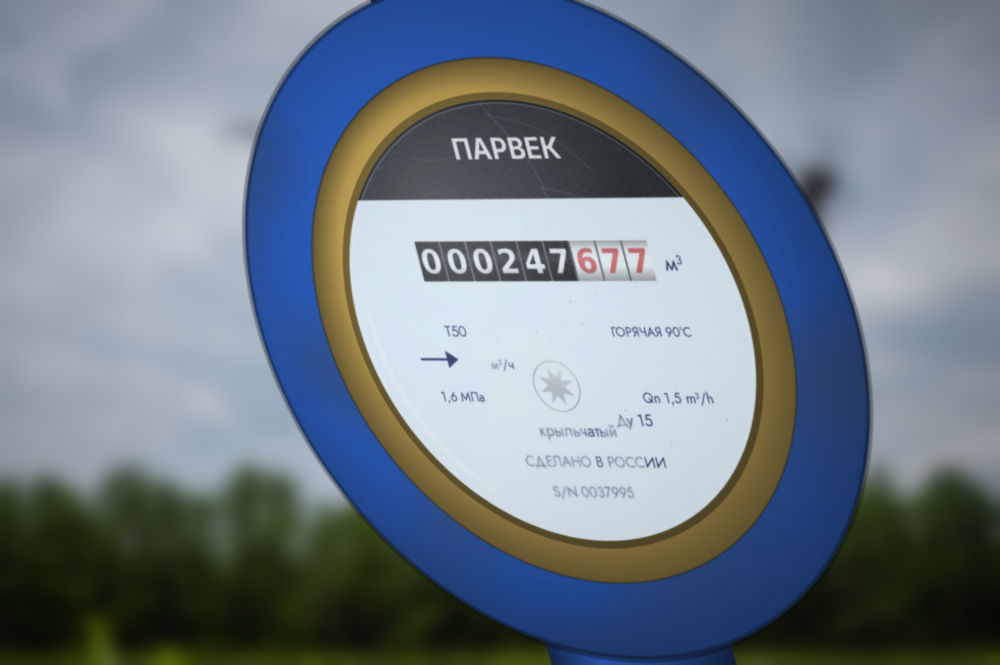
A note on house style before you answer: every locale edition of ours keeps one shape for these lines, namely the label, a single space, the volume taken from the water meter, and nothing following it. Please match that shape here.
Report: 247.677 m³
